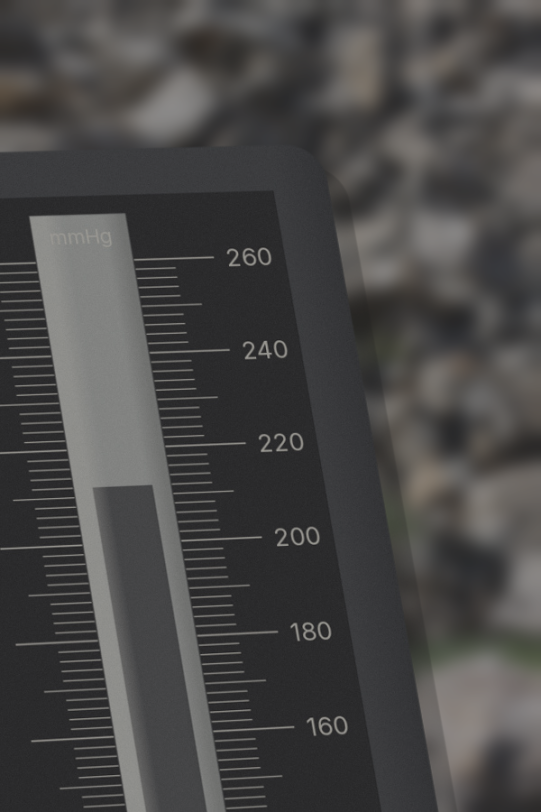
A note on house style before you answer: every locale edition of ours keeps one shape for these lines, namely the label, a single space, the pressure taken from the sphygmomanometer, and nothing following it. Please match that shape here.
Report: 212 mmHg
